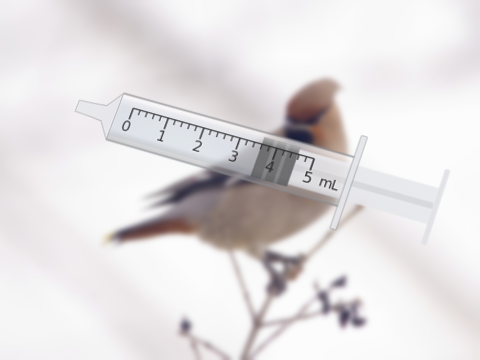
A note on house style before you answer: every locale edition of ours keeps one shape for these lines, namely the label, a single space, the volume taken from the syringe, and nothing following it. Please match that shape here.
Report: 3.6 mL
